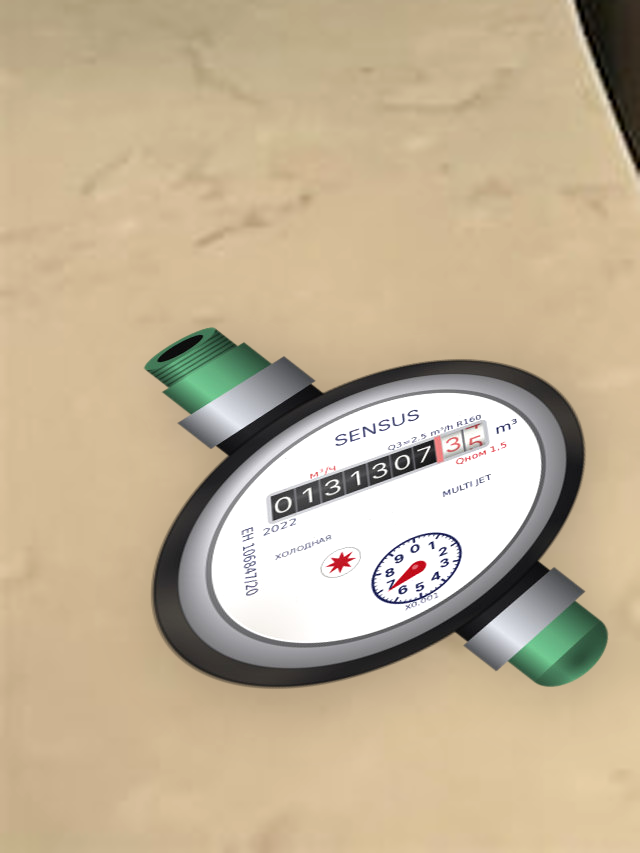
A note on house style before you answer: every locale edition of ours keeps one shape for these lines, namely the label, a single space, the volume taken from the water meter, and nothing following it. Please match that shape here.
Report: 131307.346 m³
